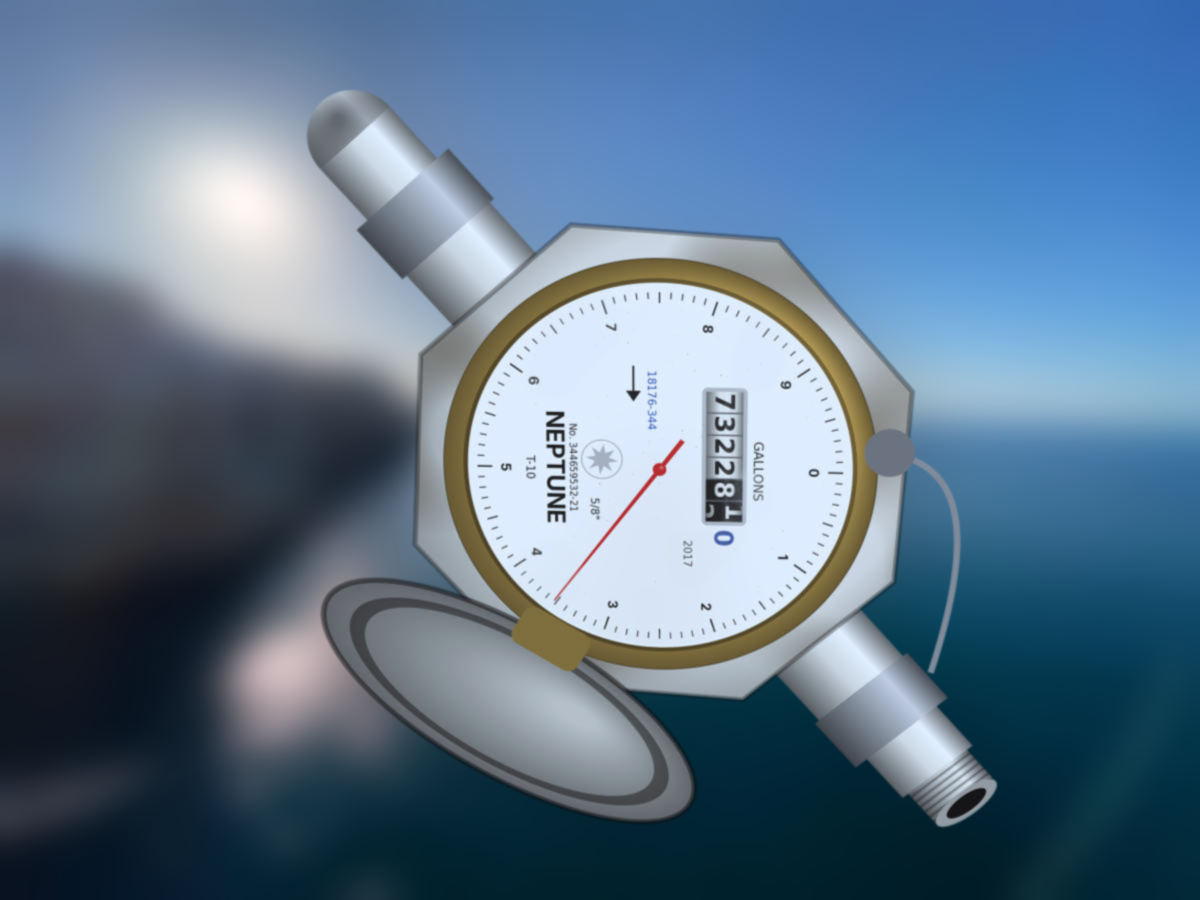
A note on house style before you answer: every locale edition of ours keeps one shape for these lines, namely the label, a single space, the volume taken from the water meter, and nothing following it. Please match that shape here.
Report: 7322813.5 gal
